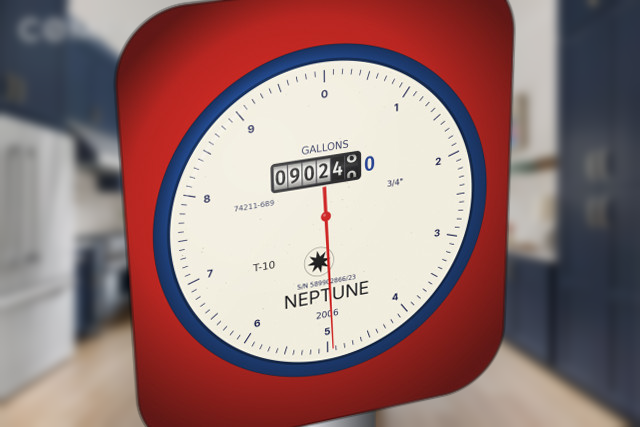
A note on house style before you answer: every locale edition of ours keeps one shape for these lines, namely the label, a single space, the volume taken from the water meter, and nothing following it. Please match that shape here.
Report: 902484.9 gal
